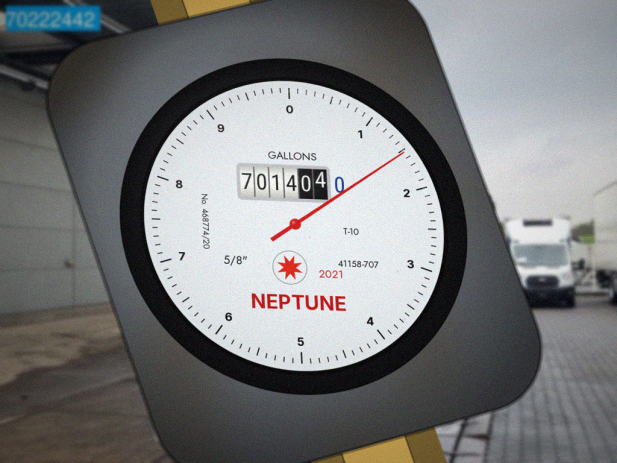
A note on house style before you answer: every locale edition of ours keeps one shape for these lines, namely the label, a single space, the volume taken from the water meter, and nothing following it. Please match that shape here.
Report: 7014041.5 gal
